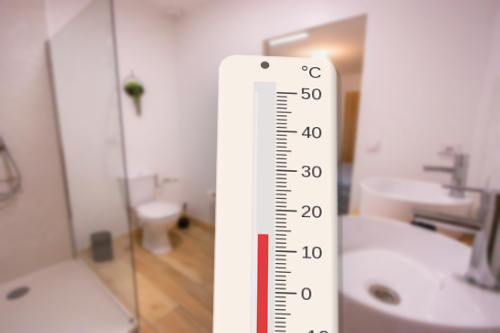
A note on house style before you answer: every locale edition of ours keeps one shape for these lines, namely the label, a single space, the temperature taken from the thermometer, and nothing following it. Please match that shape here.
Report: 14 °C
